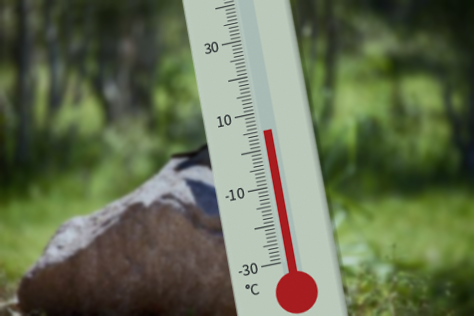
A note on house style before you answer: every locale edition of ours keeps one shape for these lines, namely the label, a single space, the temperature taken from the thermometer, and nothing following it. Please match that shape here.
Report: 5 °C
